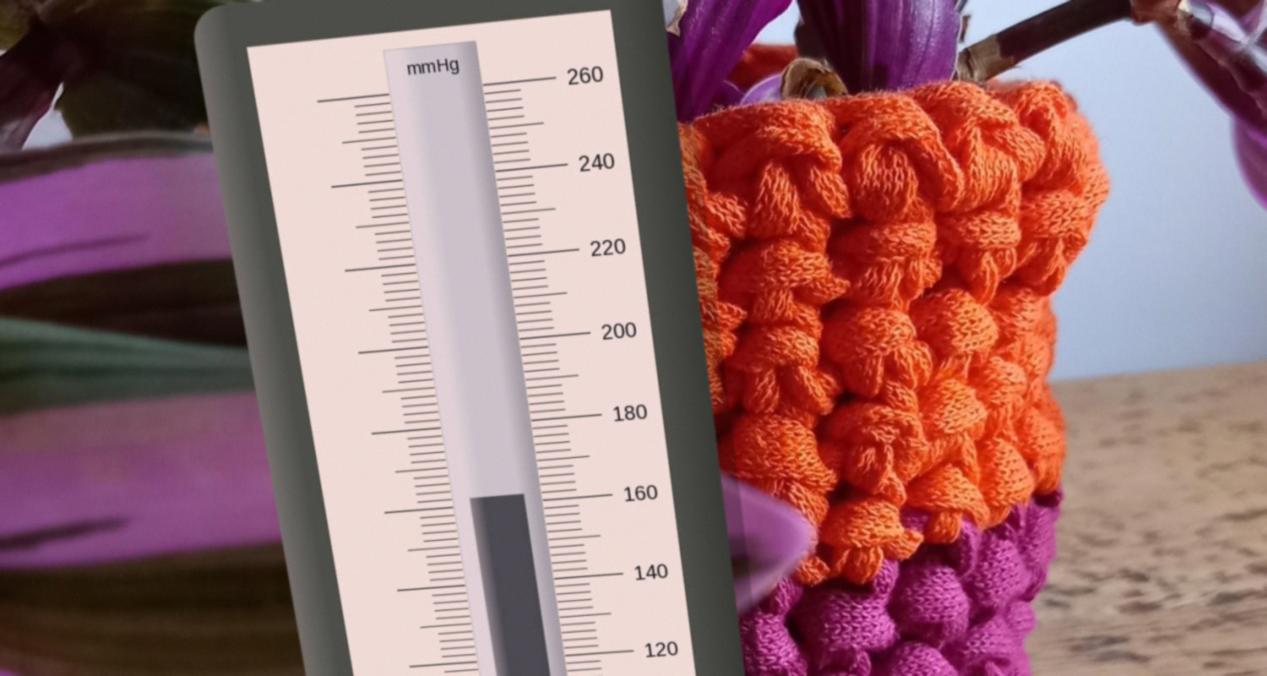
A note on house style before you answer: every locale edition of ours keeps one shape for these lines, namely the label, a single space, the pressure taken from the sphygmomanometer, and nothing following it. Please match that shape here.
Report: 162 mmHg
